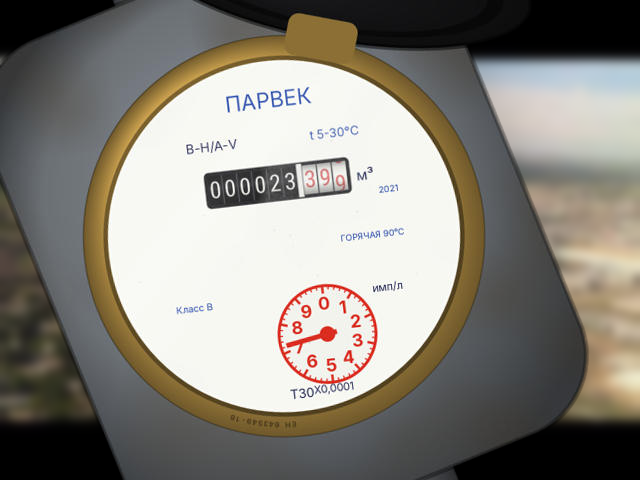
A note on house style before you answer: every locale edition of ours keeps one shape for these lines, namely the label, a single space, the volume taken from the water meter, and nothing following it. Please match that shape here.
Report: 23.3987 m³
